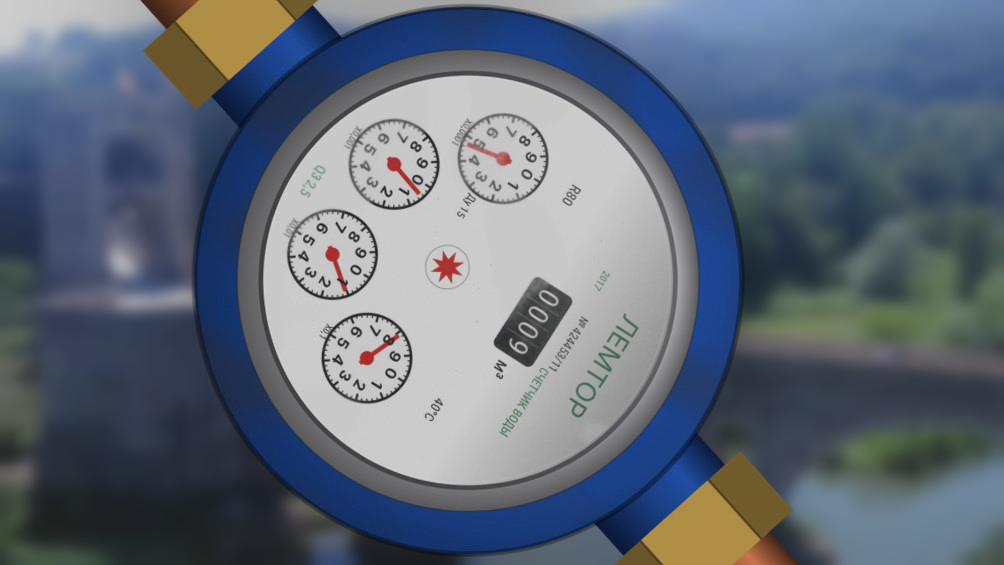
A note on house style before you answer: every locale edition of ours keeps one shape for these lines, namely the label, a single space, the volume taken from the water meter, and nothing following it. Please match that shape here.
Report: 9.8104 m³
